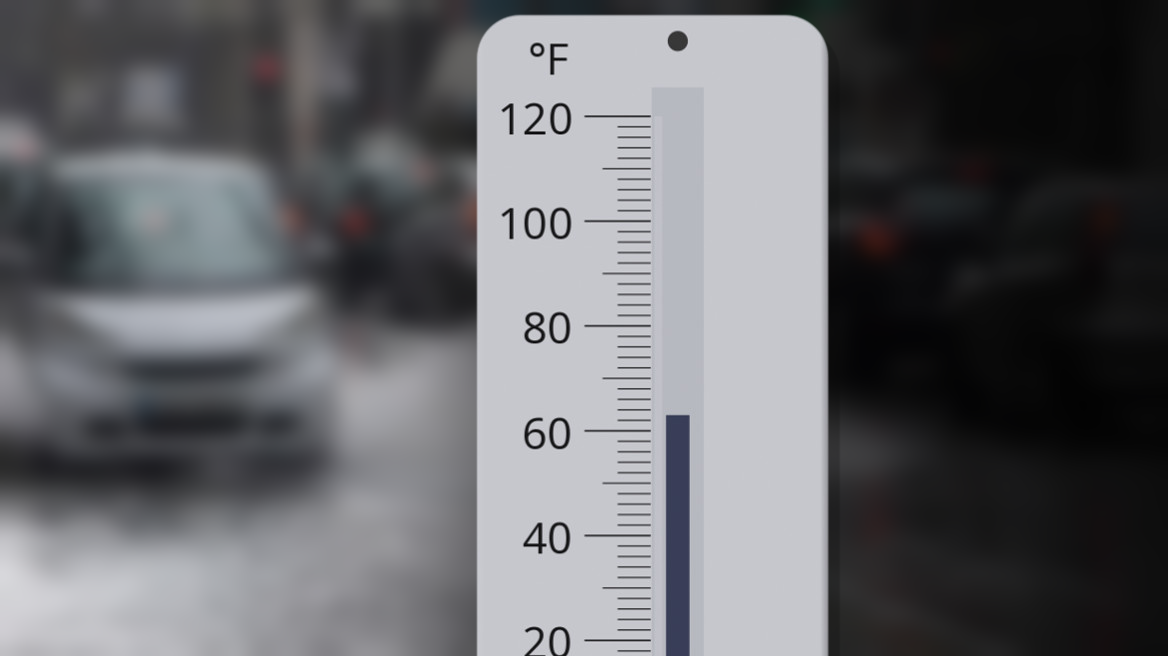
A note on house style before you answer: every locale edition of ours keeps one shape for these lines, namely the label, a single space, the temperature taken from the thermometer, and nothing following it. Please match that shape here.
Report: 63 °F
